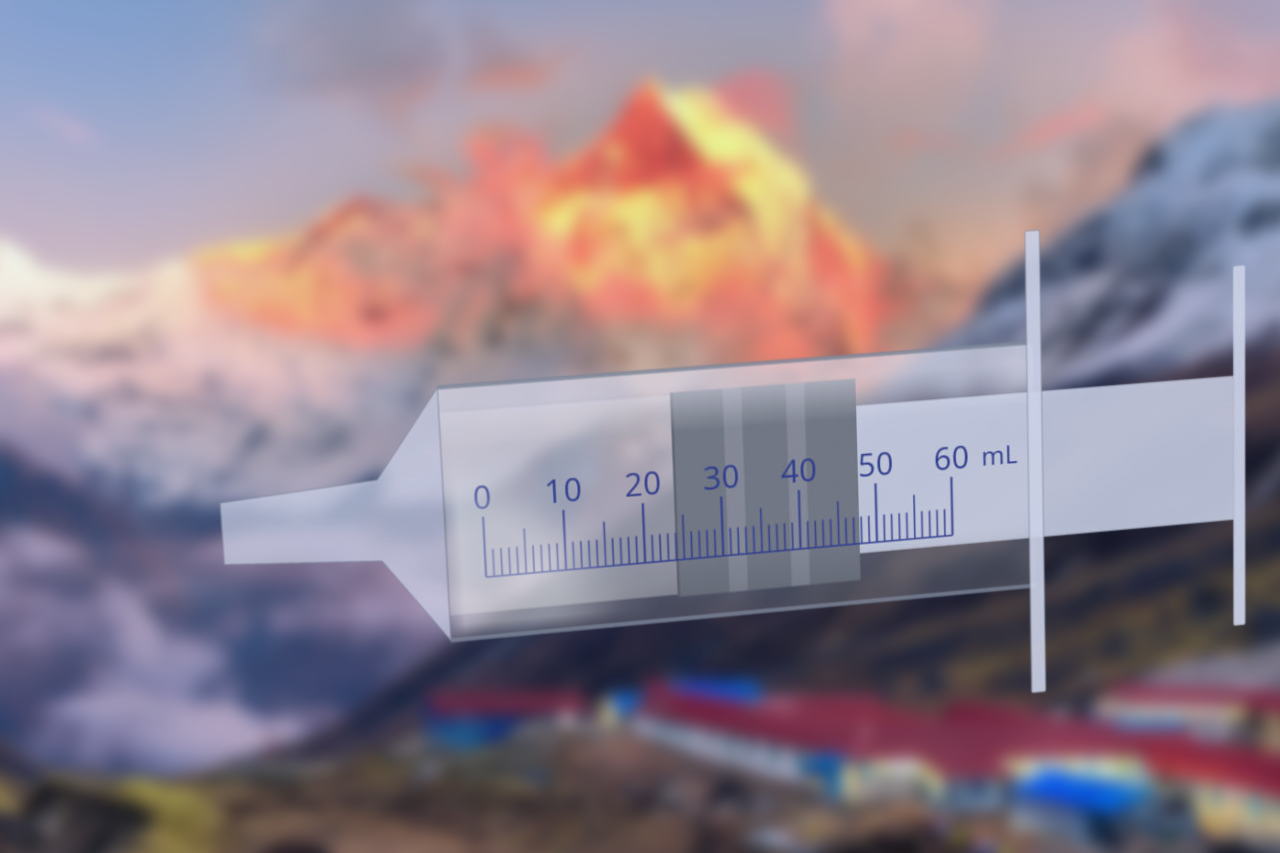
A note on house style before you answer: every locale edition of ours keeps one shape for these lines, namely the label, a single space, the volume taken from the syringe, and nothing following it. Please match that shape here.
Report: 24 mL
